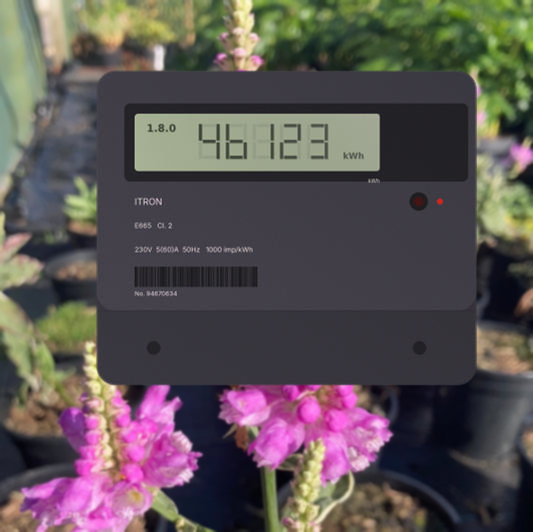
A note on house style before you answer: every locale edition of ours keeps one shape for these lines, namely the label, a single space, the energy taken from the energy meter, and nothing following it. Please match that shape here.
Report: 46123 kWh
